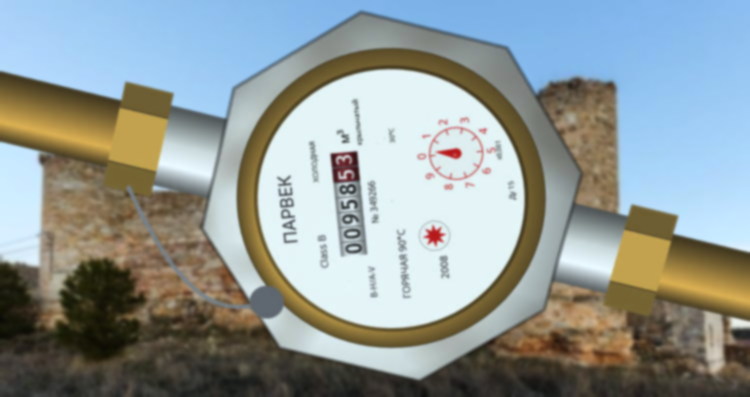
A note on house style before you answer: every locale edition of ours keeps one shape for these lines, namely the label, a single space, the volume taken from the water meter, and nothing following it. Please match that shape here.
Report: 958.530 m³
